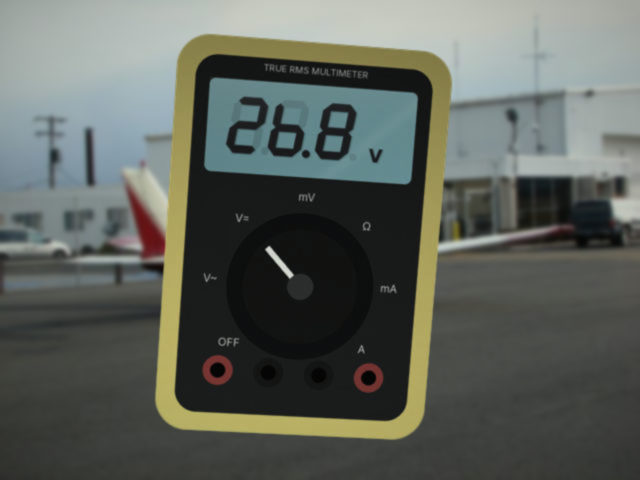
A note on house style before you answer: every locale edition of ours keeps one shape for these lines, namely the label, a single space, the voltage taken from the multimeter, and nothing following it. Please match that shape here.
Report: 26.8 V
